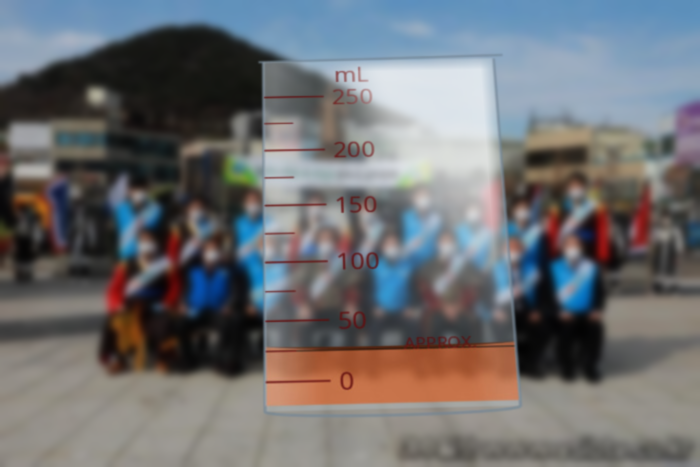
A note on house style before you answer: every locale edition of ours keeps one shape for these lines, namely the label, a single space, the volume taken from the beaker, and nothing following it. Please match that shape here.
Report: 25 mL
